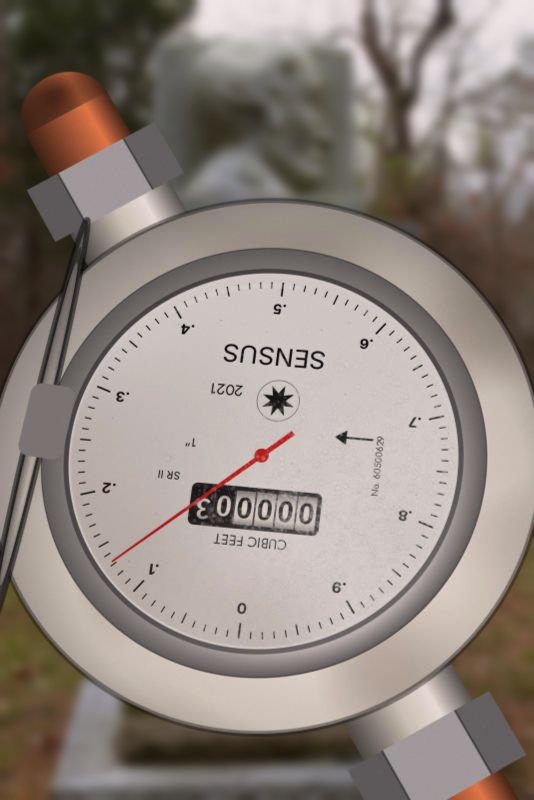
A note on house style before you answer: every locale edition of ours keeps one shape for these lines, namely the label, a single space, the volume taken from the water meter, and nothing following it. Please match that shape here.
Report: 3.13 ft³
